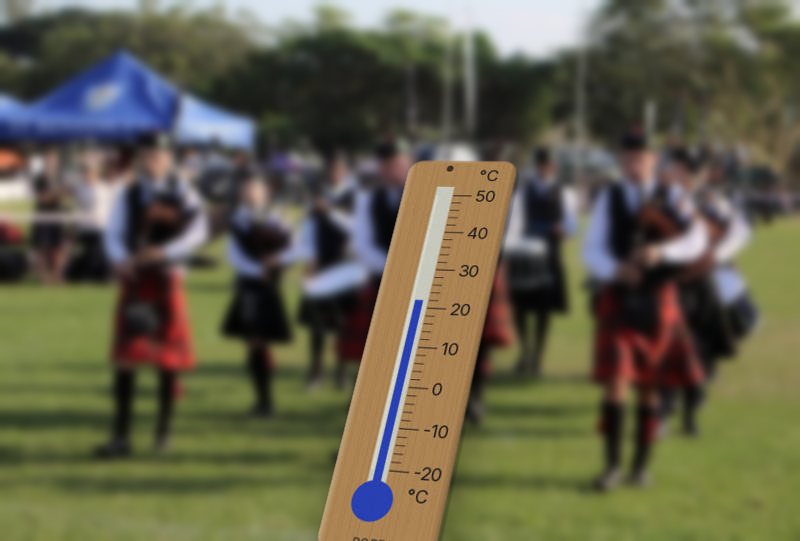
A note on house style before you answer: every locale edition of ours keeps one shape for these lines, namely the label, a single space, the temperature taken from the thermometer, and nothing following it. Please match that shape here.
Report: 22 °C
